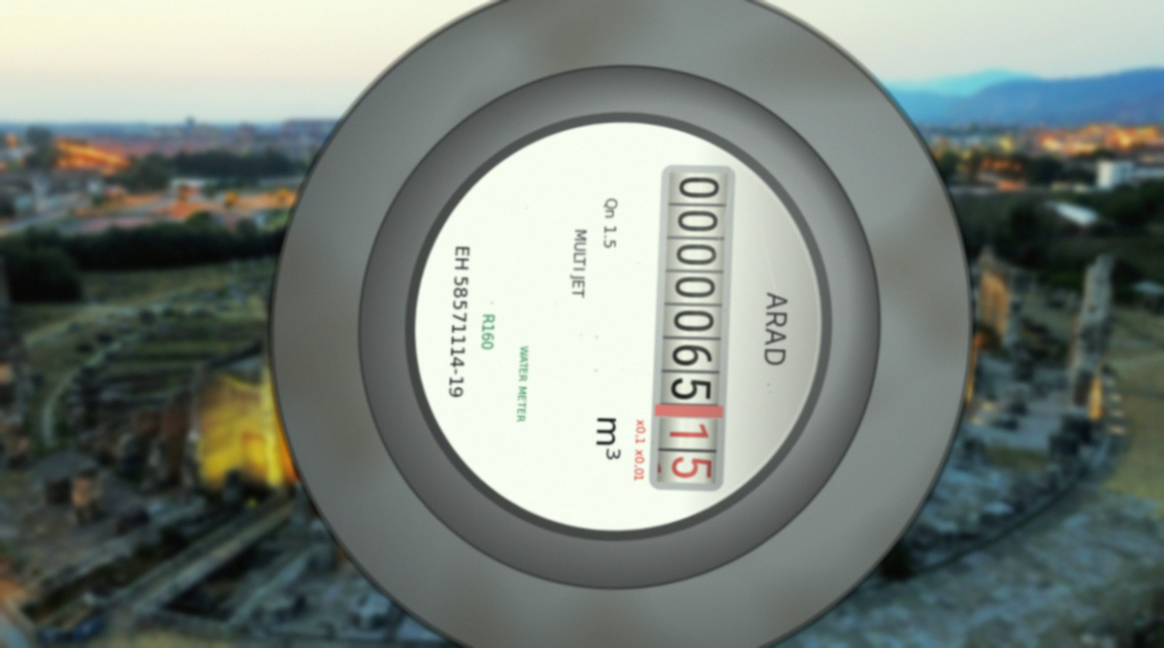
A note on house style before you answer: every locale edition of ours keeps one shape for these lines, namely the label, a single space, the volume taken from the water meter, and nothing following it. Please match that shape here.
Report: 65.15 m³
